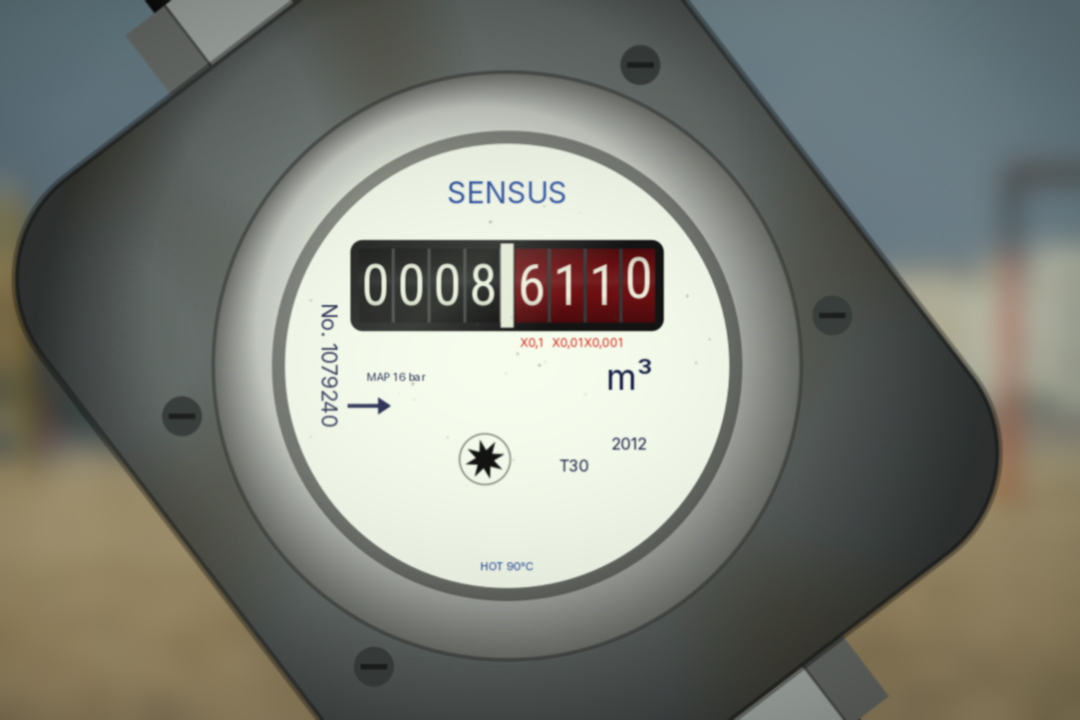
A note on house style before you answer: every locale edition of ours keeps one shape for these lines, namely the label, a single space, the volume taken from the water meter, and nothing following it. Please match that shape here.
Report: 8.6110 m³
